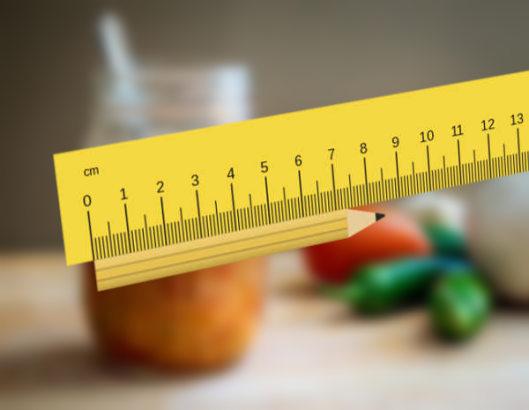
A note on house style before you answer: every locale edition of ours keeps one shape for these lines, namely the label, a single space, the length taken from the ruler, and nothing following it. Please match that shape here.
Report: 8.5 cm
